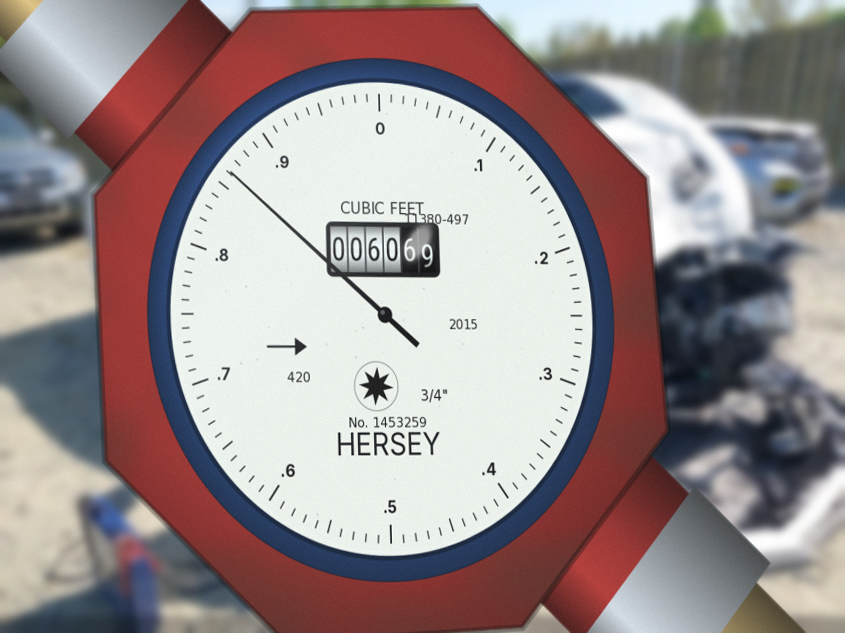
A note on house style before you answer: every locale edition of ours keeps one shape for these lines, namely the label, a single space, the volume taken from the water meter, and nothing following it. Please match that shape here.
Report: 6068.86 ft³
